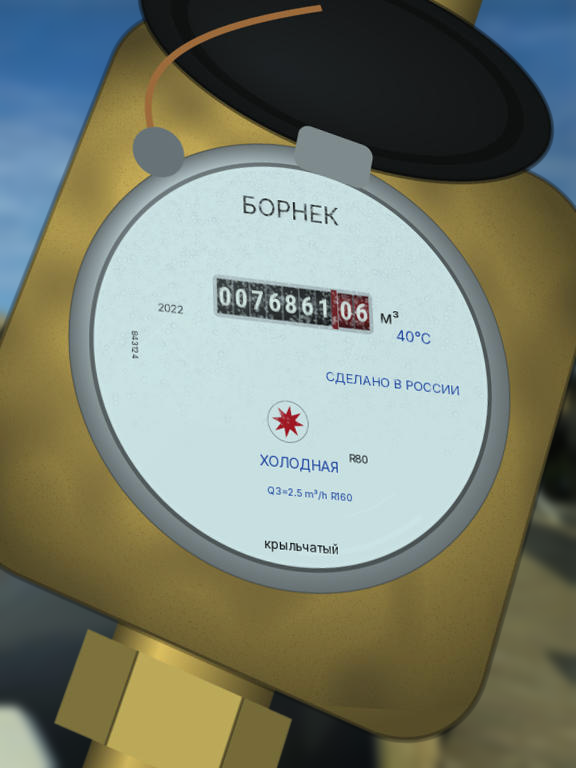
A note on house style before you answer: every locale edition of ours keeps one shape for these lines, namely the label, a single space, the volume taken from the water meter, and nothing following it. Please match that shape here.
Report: 76861.06 m³
